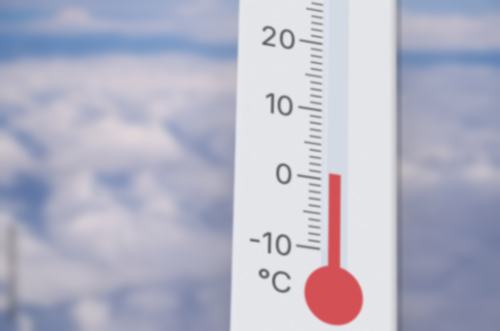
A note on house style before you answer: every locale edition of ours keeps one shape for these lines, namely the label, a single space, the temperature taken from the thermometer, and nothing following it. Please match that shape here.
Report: 1 °C
